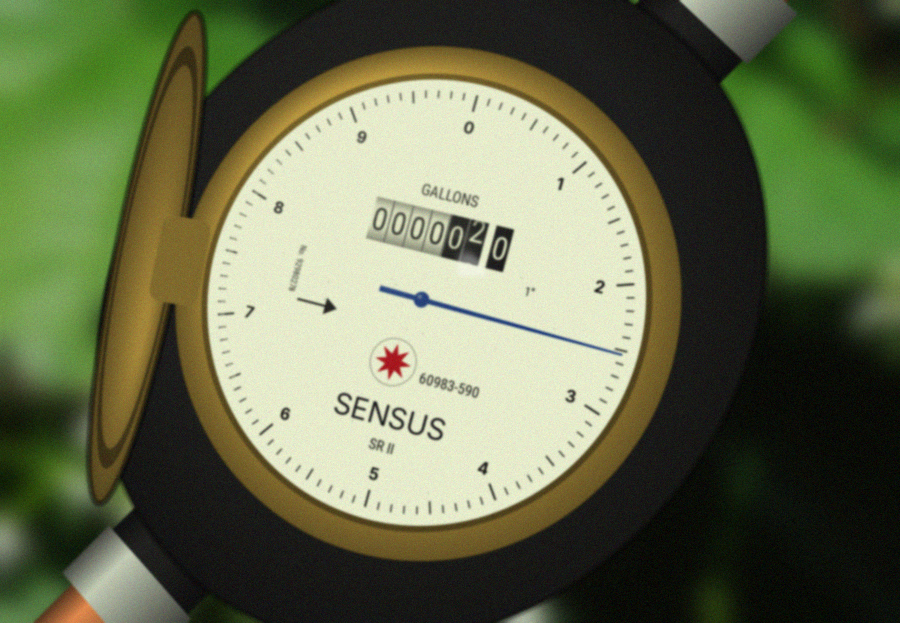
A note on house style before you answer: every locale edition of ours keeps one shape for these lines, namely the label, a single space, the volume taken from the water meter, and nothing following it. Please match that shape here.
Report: 22.5 gal
